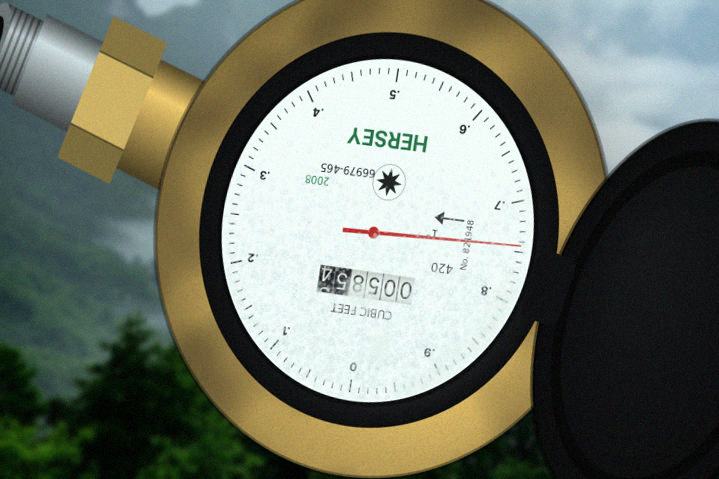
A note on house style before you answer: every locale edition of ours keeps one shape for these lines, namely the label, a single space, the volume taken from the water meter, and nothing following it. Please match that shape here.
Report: 5853.74 ft³
